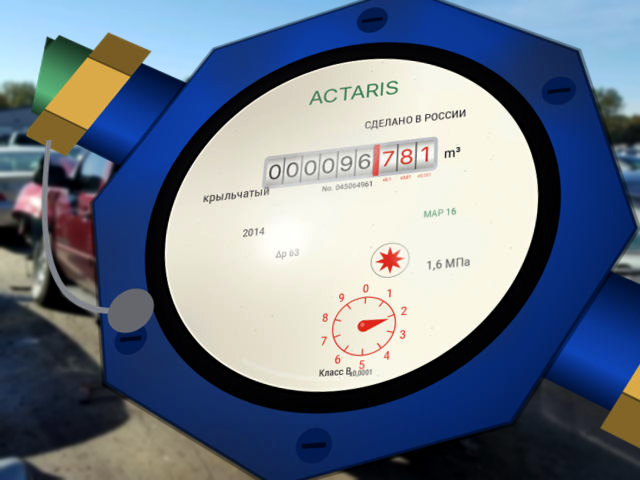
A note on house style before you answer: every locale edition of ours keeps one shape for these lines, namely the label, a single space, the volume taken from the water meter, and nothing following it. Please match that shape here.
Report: 96.7812 m³
